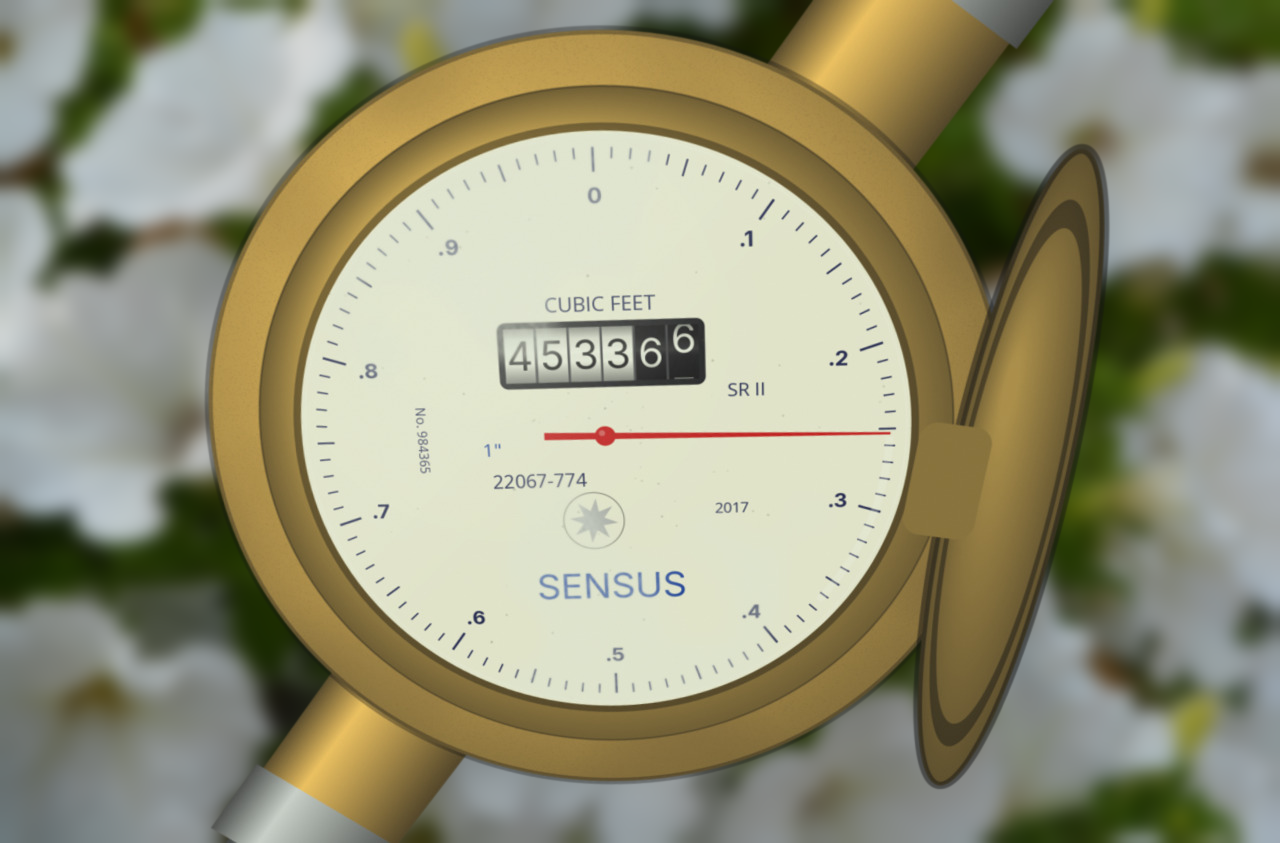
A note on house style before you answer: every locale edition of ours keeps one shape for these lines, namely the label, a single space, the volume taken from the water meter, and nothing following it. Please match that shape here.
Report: 453366.25 ft³
